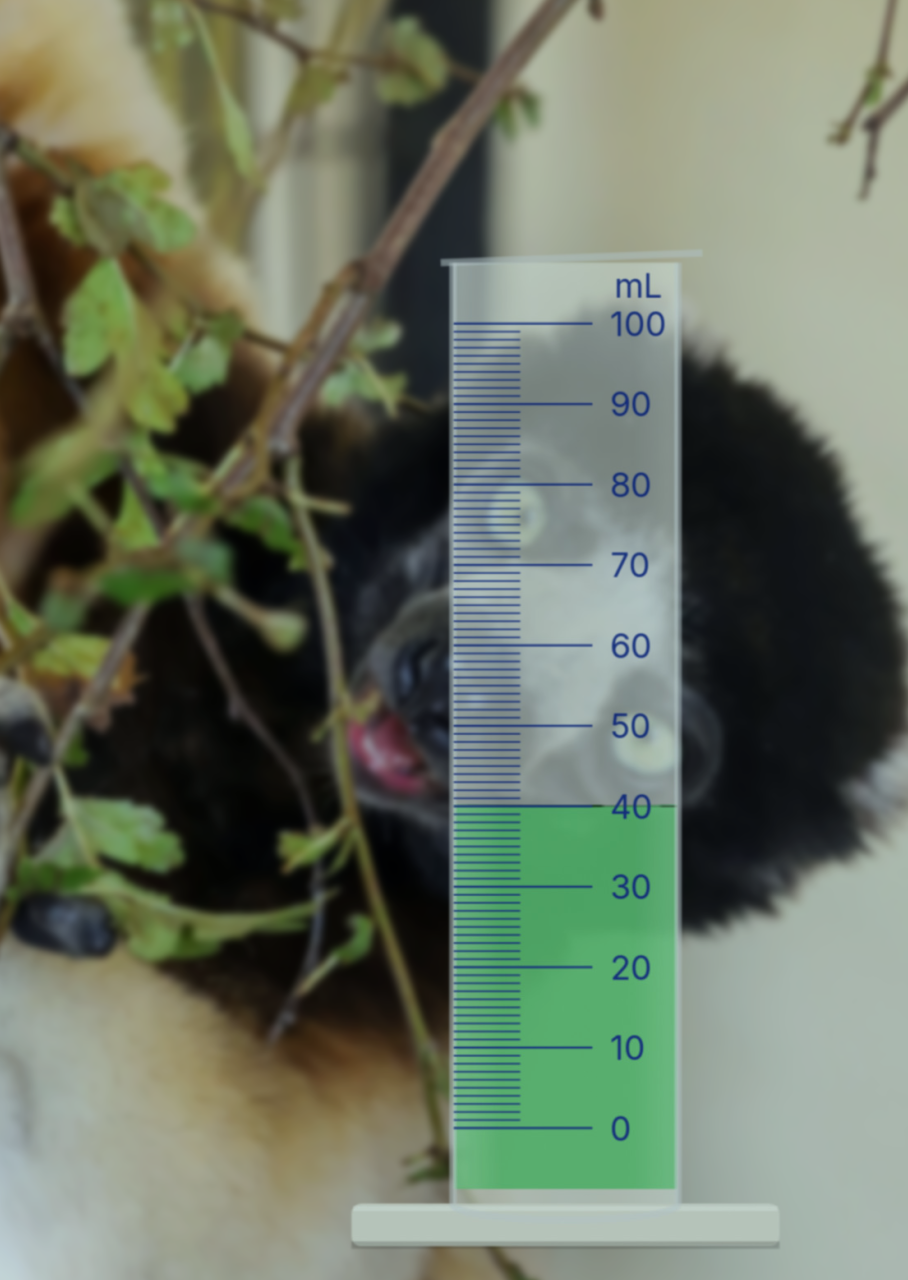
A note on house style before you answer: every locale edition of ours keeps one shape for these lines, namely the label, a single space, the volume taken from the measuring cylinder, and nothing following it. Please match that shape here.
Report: 40 mL
